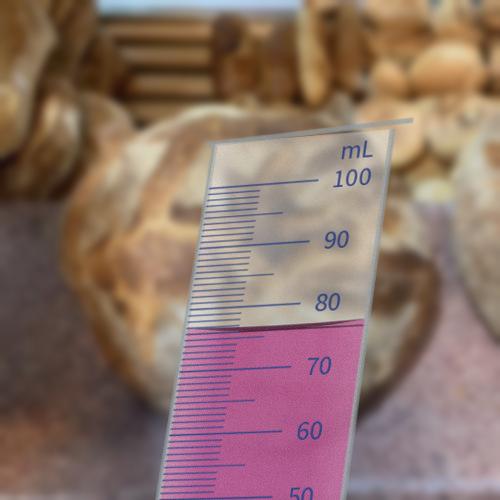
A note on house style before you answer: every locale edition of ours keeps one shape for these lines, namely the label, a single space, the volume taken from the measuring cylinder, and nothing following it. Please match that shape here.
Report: 76 mL
